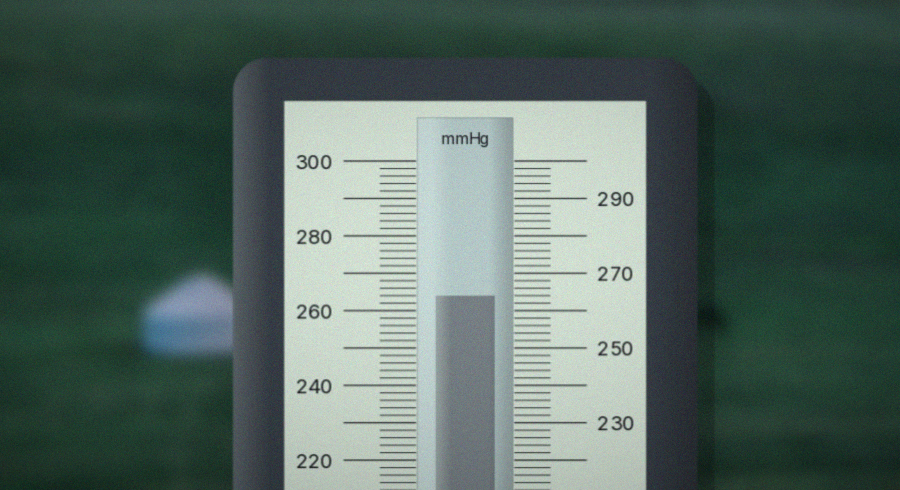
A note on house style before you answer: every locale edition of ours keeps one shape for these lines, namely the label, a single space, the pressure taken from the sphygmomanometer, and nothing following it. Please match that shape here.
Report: 264 mmHg
